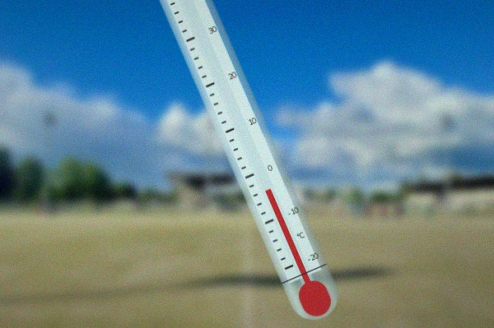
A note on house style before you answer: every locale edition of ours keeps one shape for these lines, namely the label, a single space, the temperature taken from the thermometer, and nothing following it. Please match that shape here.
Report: -4 °C
